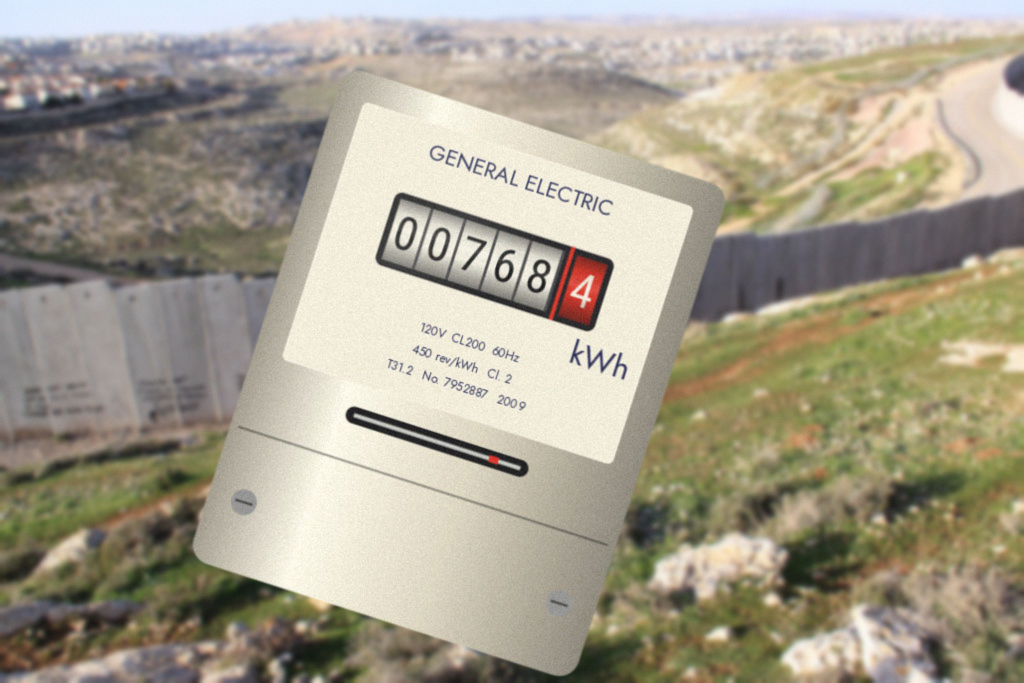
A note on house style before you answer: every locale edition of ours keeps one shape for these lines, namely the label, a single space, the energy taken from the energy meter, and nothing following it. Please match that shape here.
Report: 768.4 kWh
